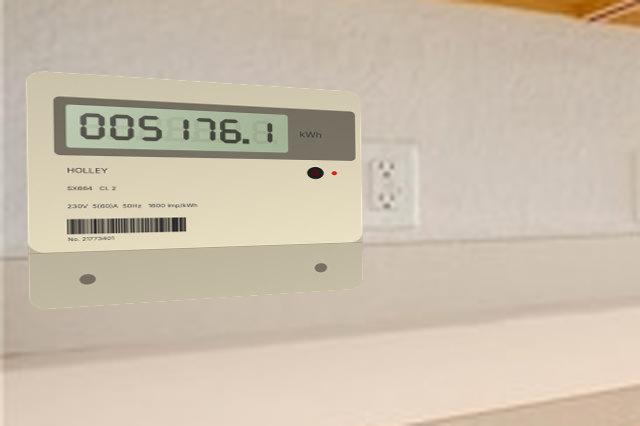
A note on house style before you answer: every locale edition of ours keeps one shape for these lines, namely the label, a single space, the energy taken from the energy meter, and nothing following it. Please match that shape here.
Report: 5176.1 kWh
